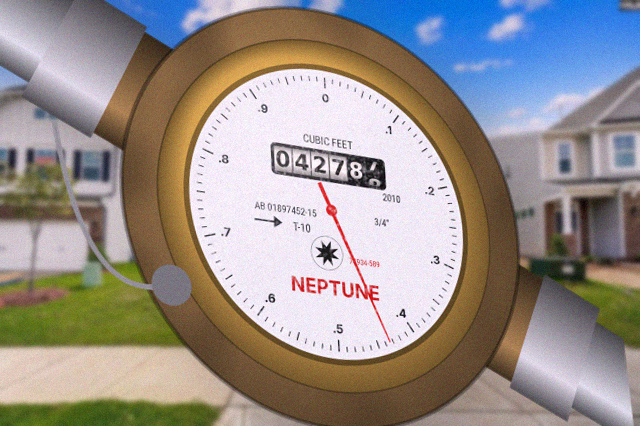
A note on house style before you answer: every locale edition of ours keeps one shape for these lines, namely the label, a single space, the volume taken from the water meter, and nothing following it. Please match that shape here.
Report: 42787.43 ft³
